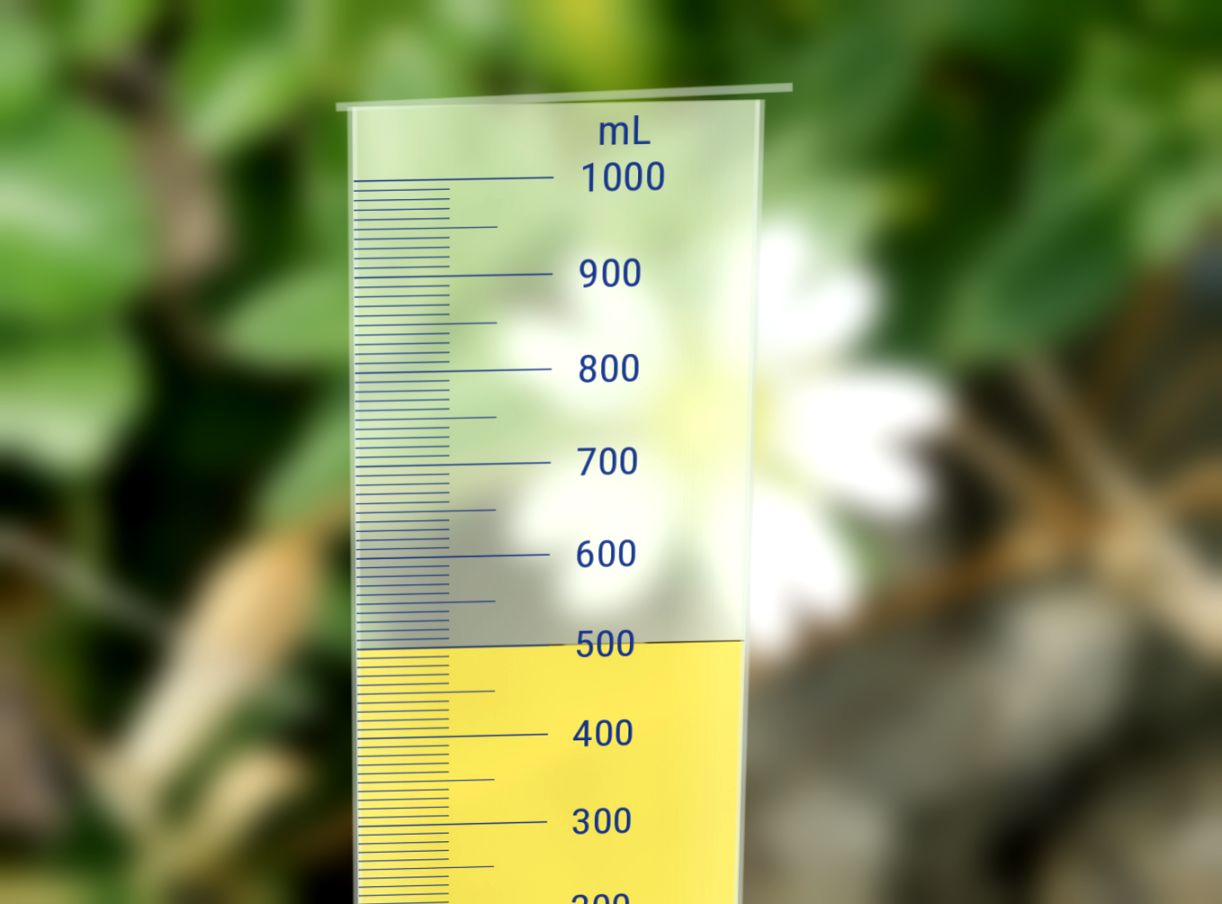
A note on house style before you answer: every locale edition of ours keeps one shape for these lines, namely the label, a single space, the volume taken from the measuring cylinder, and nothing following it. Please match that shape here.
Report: 500 mL
